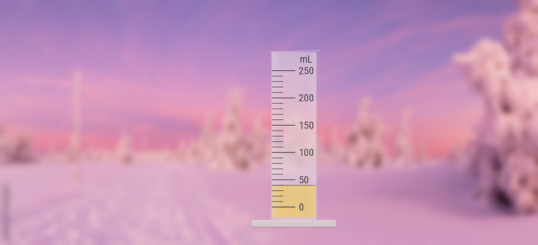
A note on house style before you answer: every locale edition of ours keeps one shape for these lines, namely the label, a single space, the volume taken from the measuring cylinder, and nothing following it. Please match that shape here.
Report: 40 mL
